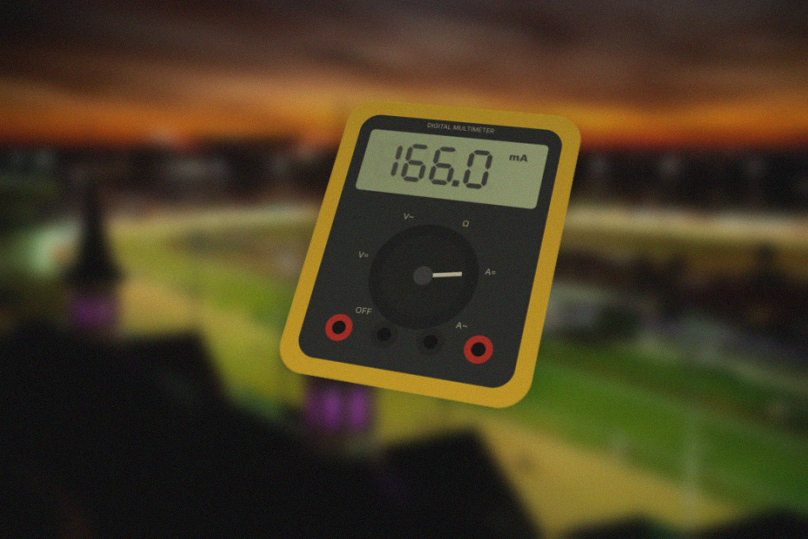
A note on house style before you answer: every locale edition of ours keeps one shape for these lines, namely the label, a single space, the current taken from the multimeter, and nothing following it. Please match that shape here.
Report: 166.0 mA
